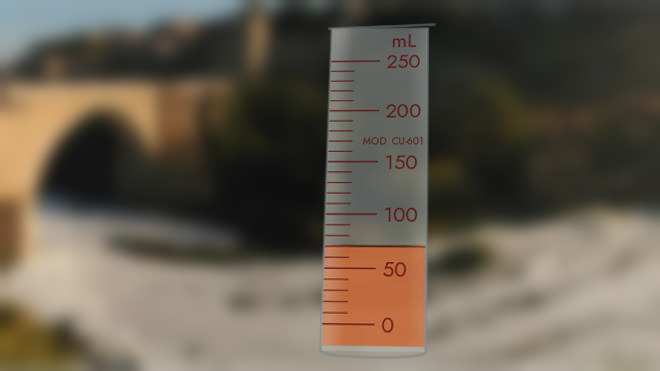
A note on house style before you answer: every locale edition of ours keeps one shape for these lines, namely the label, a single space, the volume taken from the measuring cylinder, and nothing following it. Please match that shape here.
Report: 70 mL
